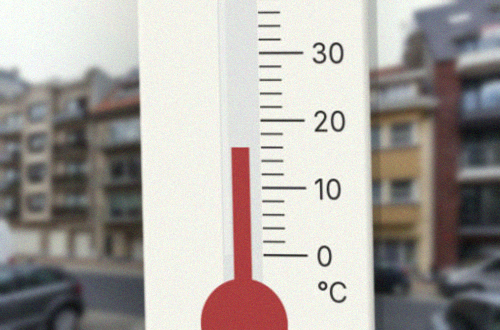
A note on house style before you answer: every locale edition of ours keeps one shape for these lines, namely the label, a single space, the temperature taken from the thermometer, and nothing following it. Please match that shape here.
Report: 16 °C
